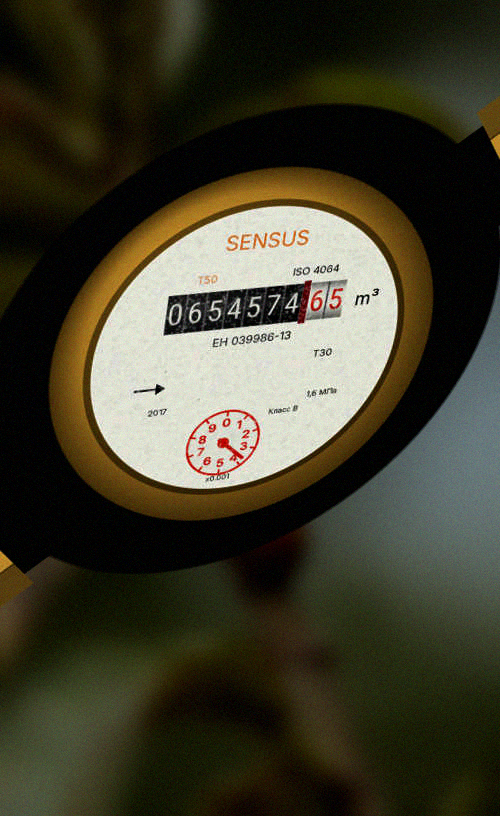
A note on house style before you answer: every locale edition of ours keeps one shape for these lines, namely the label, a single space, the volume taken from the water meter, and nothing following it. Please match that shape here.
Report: 654574.653 m³
